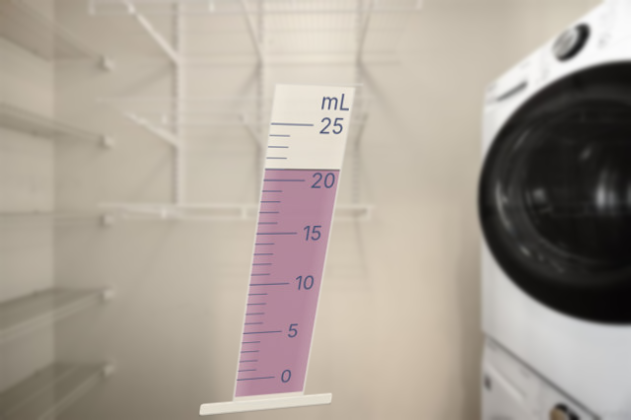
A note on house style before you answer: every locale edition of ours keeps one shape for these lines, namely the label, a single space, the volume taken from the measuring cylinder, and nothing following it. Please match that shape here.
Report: 21 mL
